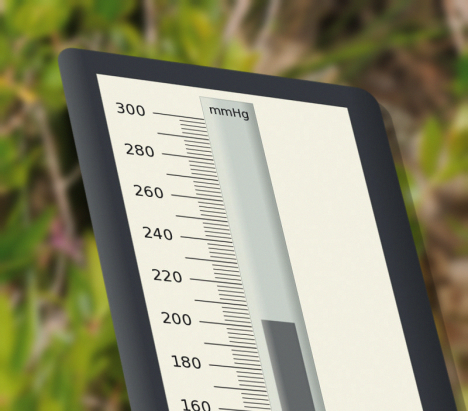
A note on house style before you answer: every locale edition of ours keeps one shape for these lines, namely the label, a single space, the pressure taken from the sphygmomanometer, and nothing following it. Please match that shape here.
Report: 204 mmHg
